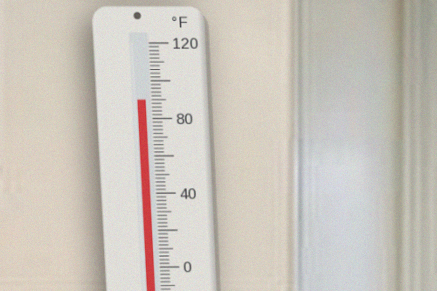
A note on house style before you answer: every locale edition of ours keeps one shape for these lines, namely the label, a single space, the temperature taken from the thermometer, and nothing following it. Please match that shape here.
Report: 90 °F
